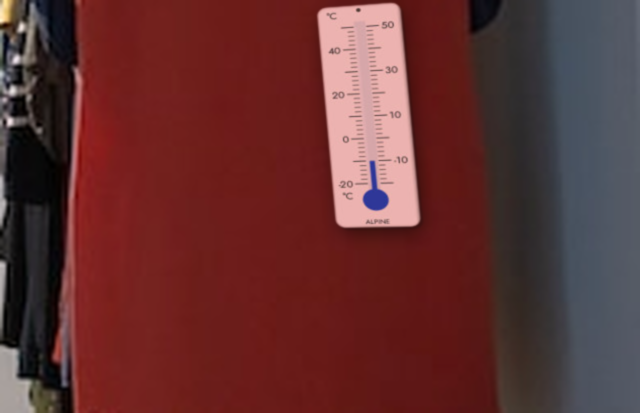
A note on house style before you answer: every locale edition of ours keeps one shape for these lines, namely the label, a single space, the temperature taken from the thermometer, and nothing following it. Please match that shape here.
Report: -10 °C
